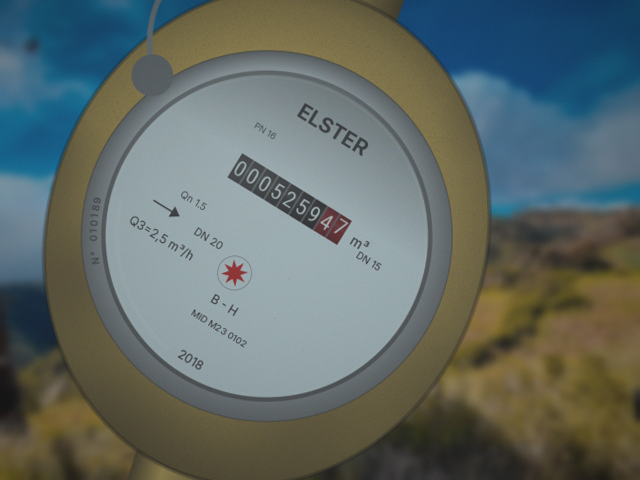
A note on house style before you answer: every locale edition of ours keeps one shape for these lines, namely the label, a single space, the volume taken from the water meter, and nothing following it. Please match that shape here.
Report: 5259.47 m³
